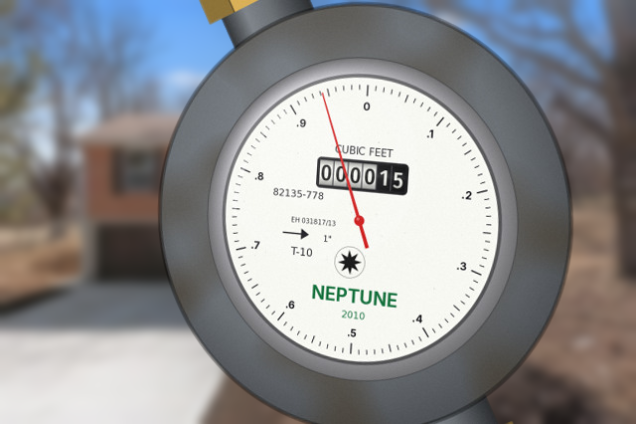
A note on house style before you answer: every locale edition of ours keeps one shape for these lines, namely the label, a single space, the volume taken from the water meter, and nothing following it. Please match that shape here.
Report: 14.94 ft³
